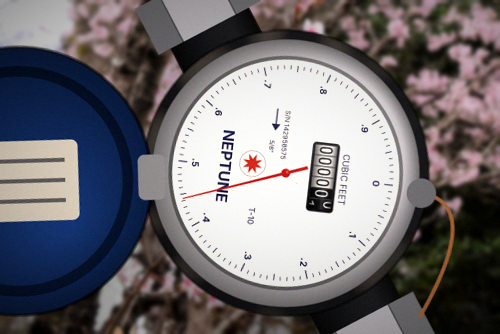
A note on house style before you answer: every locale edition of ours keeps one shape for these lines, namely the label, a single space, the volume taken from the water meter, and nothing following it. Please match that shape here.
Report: 0.44 ft³
